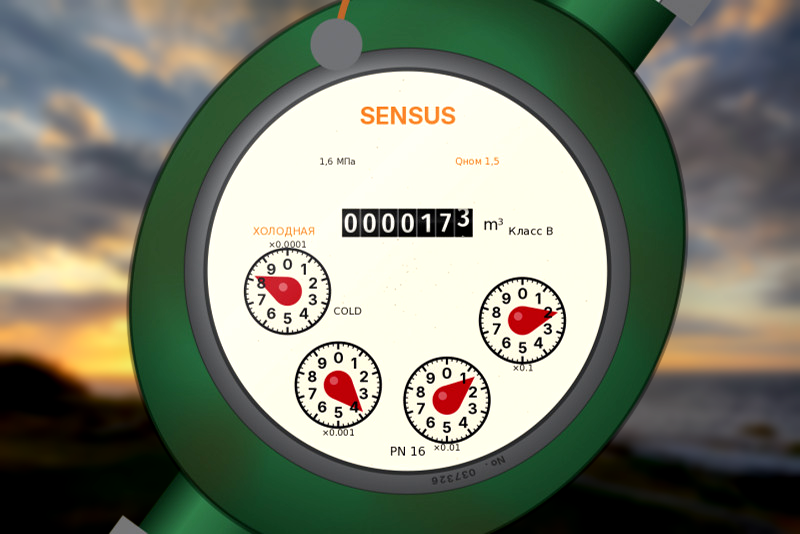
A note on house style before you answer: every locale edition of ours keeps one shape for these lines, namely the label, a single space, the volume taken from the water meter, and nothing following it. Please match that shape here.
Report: 173.2138 m³
